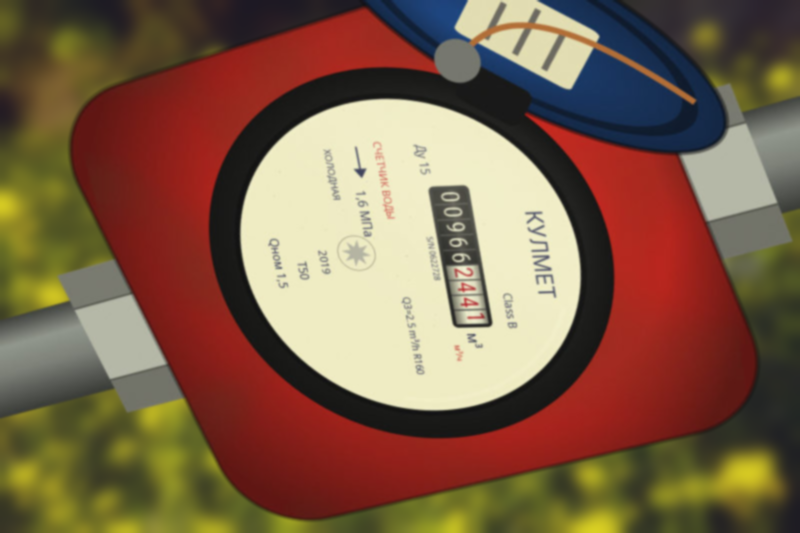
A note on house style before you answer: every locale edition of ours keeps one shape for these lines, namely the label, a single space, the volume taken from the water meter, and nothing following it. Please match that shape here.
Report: 966.2441 m³
